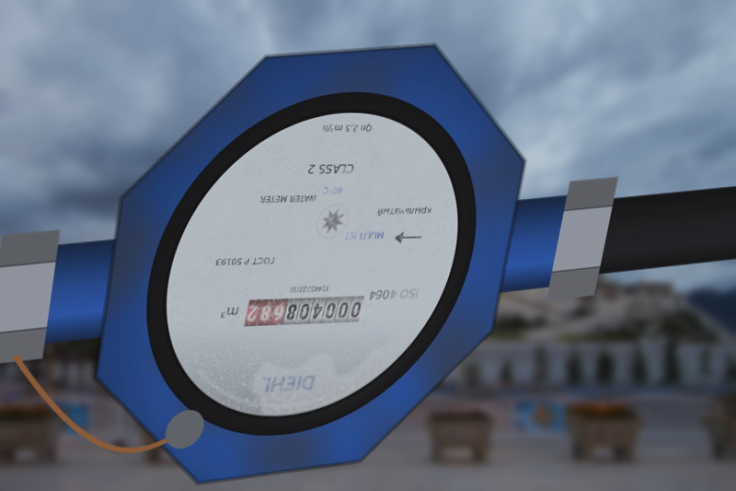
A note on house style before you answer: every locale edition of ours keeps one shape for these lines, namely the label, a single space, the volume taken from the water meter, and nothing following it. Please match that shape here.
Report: 408.682 m³
